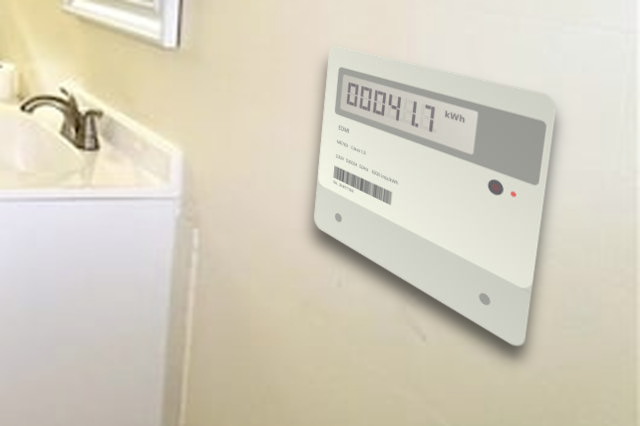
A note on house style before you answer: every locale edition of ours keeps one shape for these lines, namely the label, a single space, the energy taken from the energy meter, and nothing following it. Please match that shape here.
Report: 41.7 kWh
